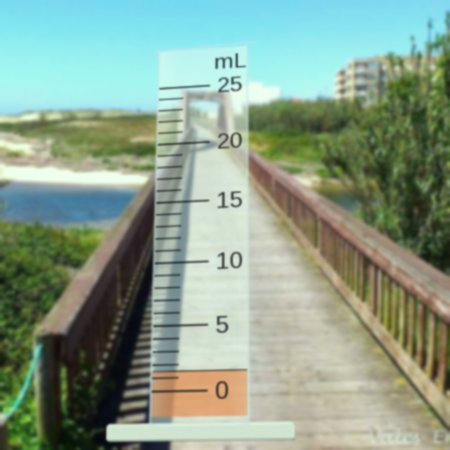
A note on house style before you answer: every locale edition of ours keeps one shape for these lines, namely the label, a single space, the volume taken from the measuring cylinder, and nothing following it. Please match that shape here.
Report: 1.5 mL
